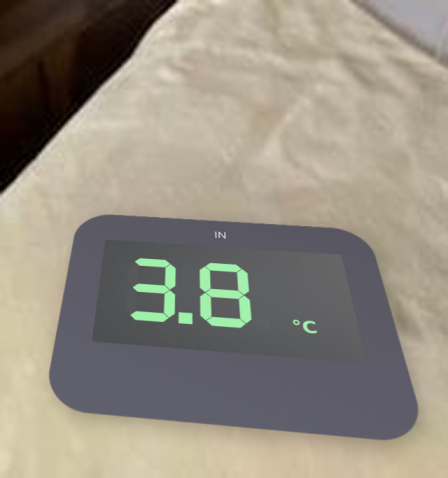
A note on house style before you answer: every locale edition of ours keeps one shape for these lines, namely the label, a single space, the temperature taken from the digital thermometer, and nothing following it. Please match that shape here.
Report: 3.8 °C
